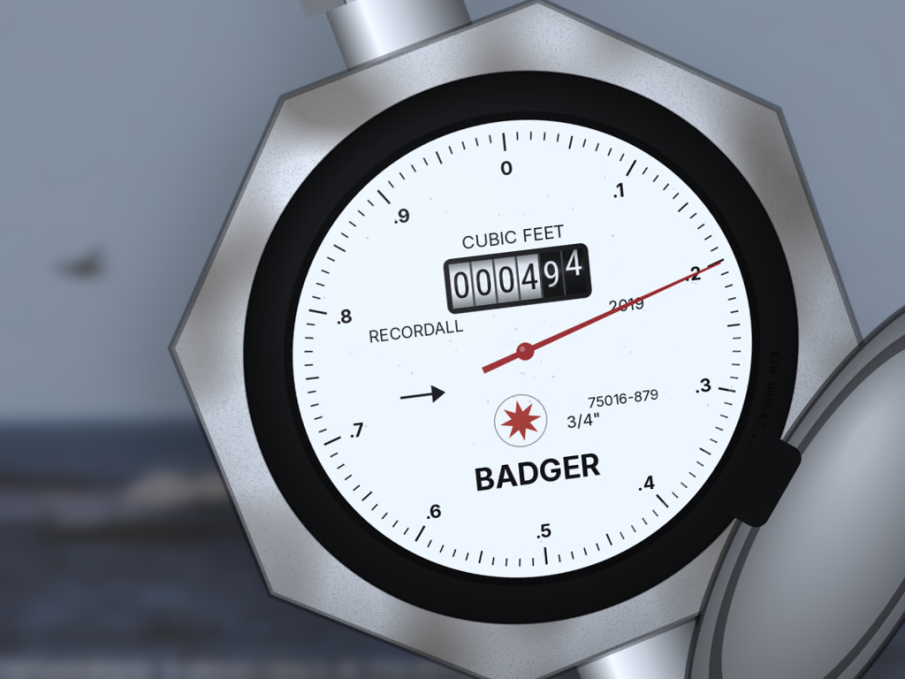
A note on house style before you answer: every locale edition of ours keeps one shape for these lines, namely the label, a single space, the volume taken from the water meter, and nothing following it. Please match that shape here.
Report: 494.20 ft³
